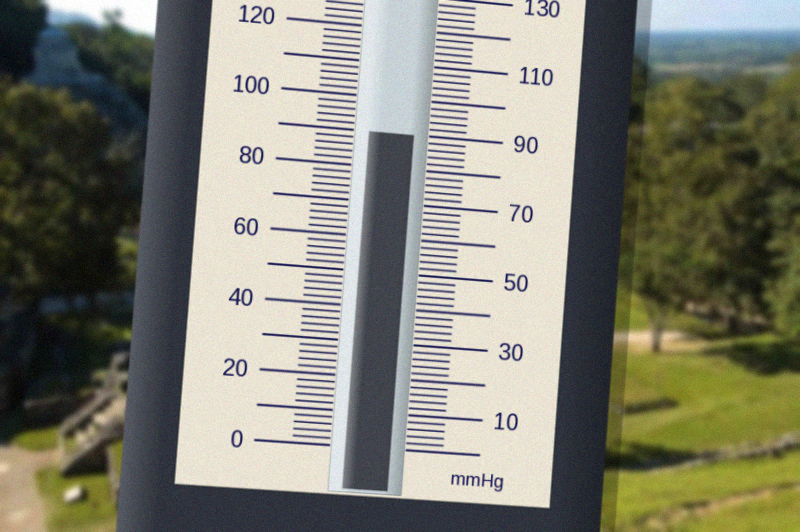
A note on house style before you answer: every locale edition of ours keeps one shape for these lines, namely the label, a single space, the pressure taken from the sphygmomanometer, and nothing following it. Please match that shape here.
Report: 90 mmHg
